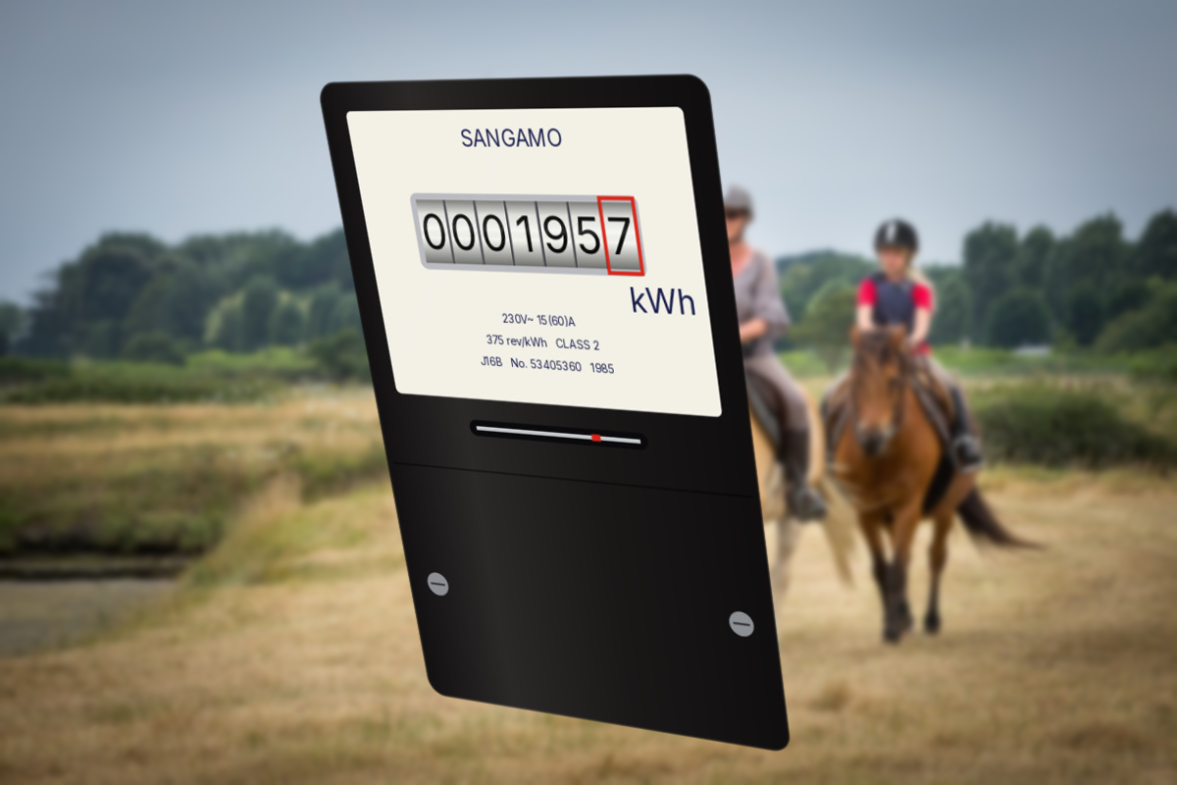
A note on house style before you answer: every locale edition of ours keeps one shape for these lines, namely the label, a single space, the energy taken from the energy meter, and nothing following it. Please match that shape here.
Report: 195.7 kWh
